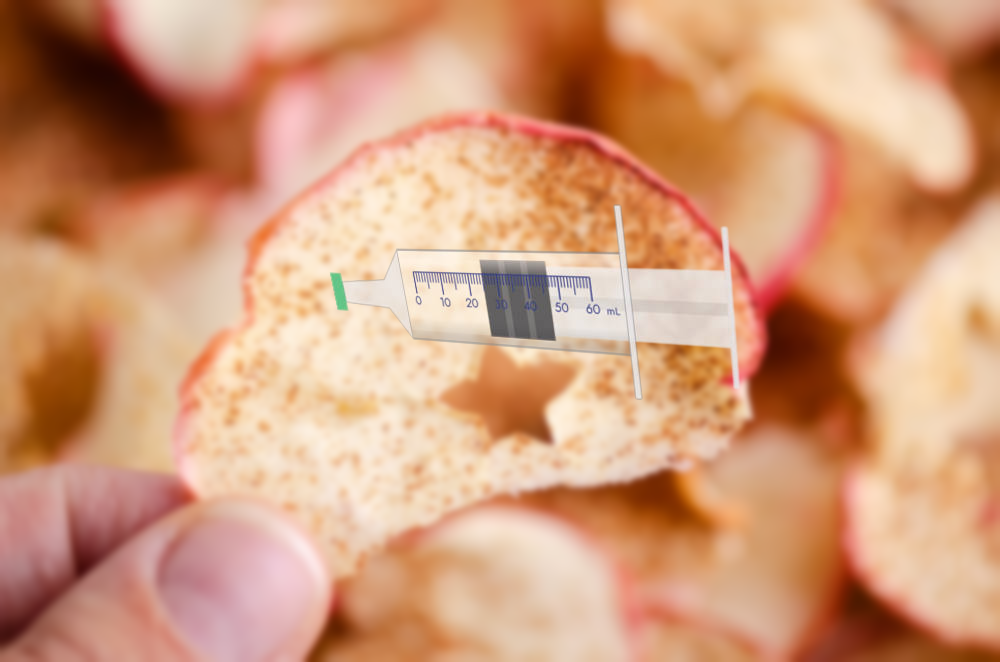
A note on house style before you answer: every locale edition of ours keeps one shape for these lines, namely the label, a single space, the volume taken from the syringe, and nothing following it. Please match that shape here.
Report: 25 mL
